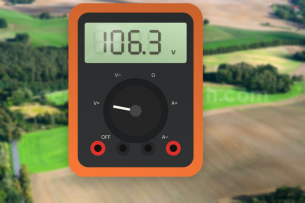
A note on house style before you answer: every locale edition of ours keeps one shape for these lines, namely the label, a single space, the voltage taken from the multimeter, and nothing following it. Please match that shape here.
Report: 106.3 V
